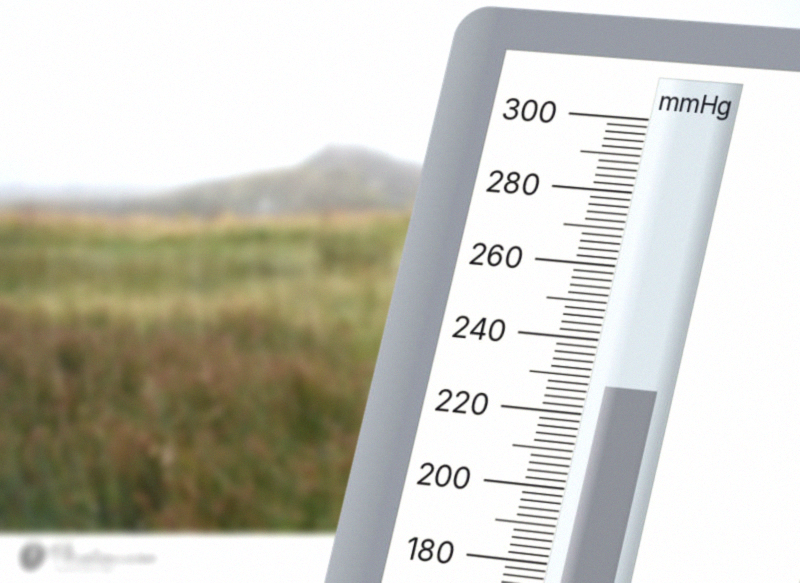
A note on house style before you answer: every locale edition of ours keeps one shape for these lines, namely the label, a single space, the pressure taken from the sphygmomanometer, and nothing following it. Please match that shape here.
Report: 228 mmHg
